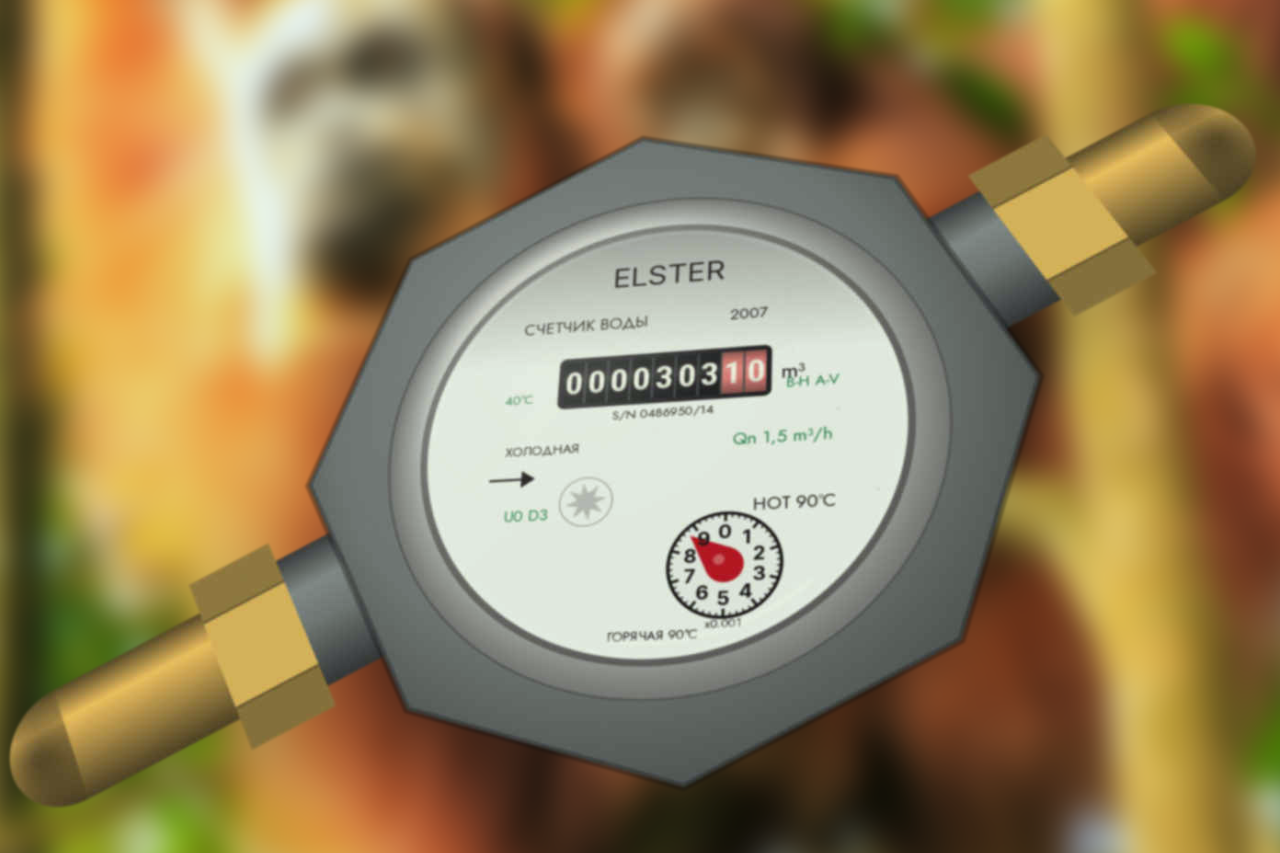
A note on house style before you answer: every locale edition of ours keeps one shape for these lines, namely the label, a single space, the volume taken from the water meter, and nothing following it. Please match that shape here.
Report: 303.108 m³
